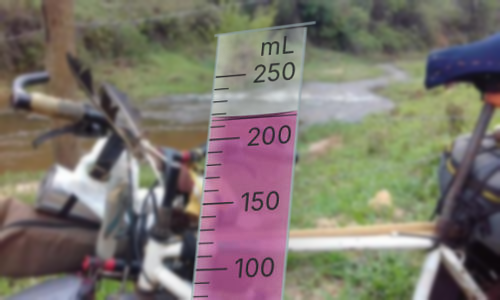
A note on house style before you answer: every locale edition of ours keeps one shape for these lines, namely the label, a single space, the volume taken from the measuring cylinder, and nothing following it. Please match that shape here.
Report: 215 mL
